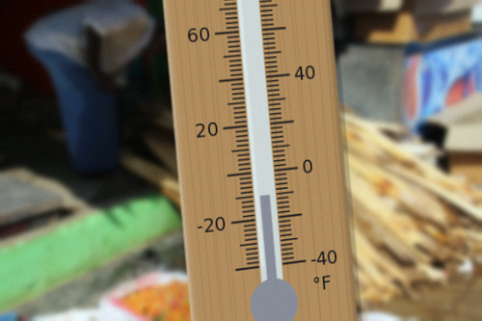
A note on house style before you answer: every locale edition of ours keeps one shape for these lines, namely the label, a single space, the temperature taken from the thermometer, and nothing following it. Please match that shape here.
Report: -10 °F
